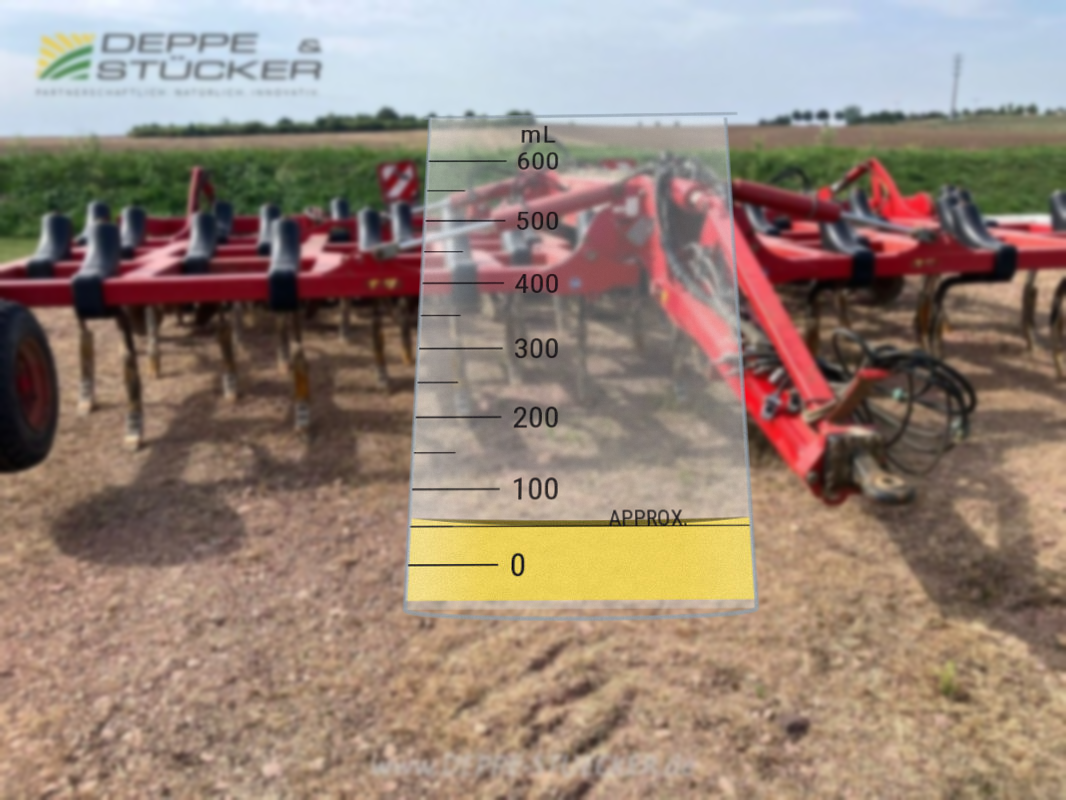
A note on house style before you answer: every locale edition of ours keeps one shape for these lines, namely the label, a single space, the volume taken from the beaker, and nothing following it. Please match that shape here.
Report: 50 mL
